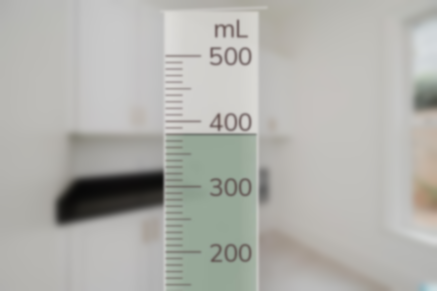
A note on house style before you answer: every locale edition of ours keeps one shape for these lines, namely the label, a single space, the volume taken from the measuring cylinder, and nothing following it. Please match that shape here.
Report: 380 mL
